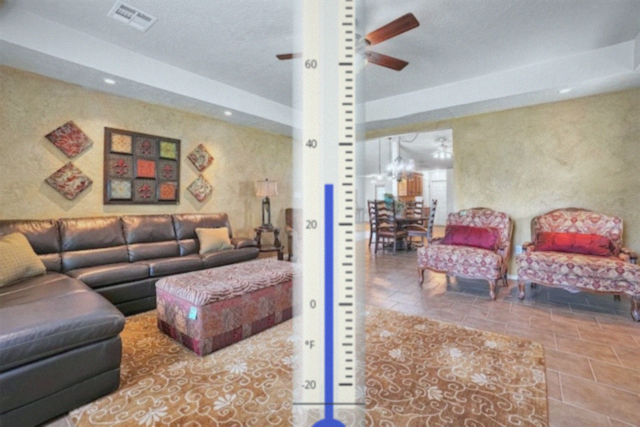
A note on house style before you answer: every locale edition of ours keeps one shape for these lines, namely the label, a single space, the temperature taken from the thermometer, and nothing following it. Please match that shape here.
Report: 30 °F
